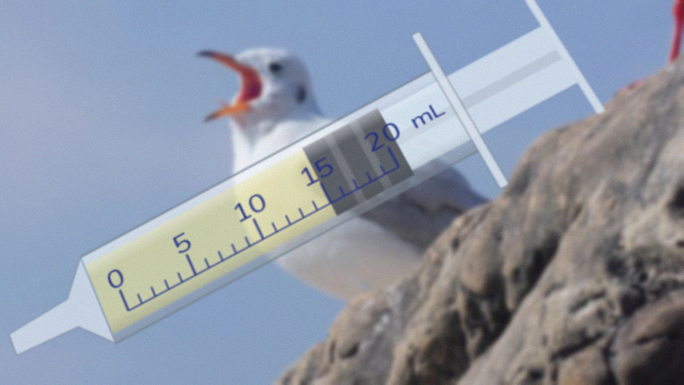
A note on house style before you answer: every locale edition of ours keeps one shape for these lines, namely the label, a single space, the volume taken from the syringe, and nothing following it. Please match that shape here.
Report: 15 mL
